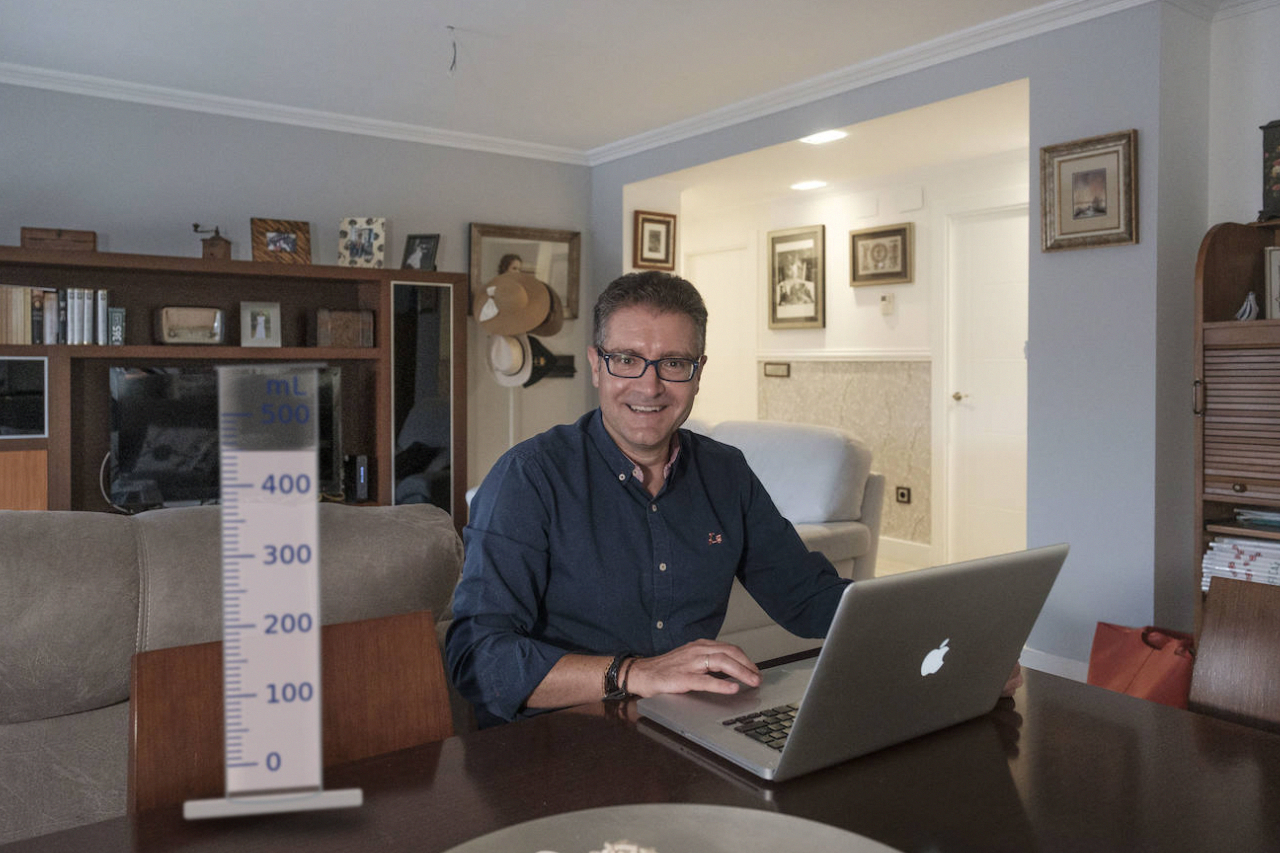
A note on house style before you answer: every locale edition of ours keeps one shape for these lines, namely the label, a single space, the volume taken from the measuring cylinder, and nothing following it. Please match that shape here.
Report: 450 mL
